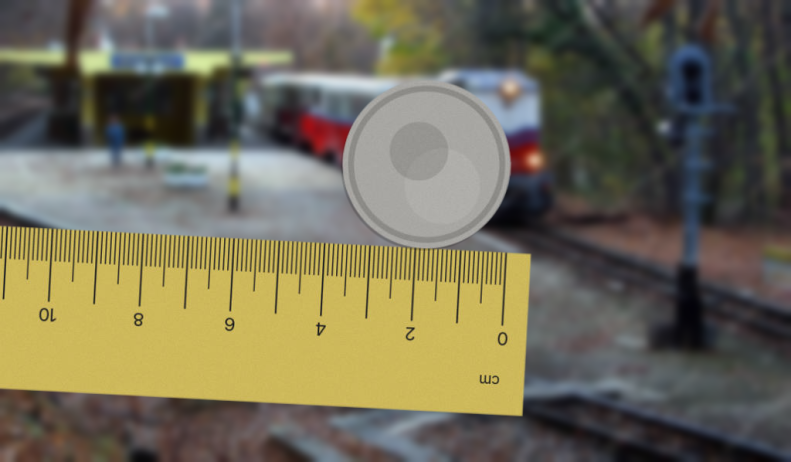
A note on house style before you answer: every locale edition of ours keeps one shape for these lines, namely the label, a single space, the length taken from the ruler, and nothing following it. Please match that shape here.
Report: 3.7 cm
